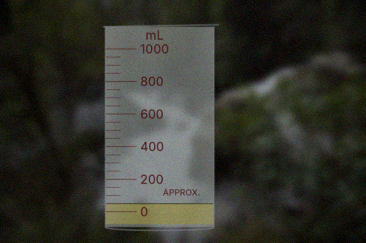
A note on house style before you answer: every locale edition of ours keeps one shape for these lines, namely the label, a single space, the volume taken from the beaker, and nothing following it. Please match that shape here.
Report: 50 mL
